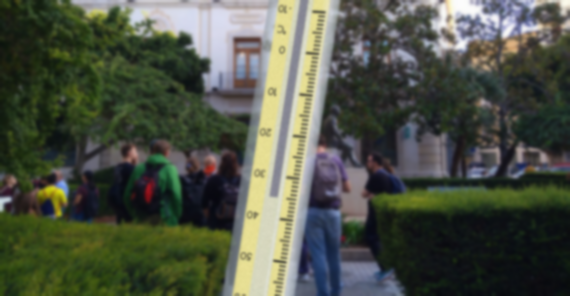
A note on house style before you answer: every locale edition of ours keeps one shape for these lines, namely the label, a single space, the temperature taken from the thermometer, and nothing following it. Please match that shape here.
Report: 35 °C
